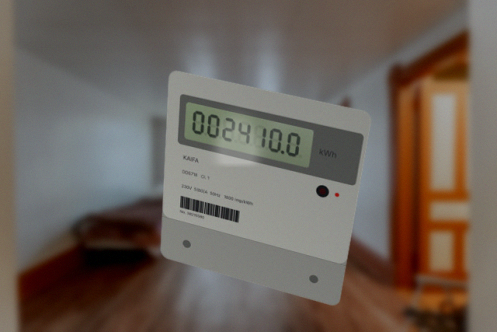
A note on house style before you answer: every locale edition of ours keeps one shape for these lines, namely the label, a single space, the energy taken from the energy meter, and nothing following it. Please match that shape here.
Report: 2410.0 kWh
